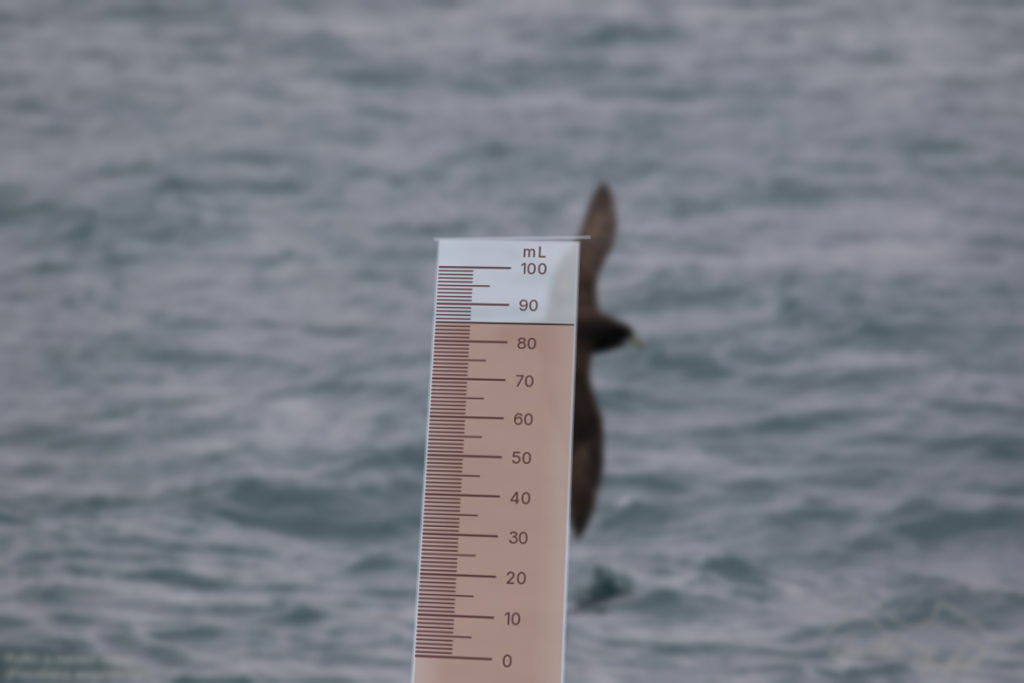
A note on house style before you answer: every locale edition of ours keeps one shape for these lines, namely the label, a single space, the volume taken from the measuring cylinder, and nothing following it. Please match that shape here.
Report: 85 mL
